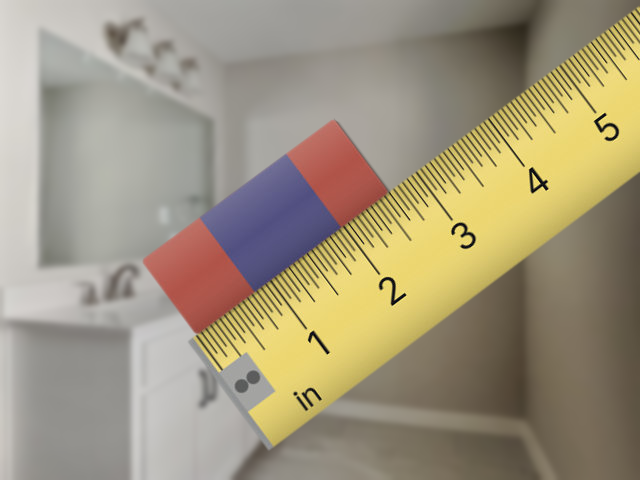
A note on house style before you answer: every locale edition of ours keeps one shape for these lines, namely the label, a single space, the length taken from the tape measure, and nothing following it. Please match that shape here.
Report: 2.625 in
